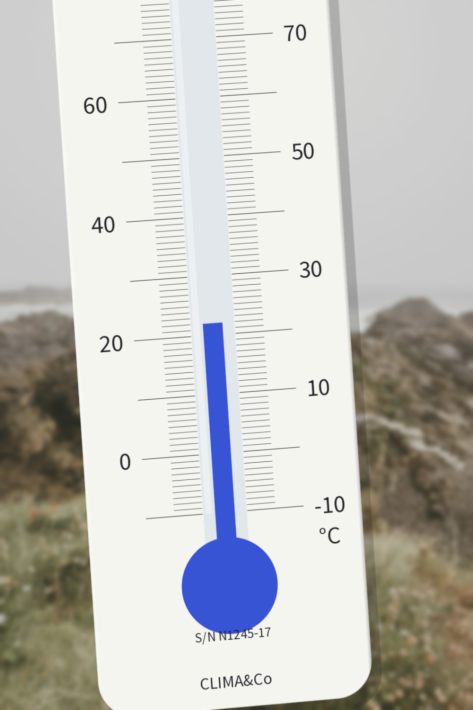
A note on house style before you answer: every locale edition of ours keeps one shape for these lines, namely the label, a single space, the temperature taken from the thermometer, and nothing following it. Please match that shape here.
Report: 22 °C
